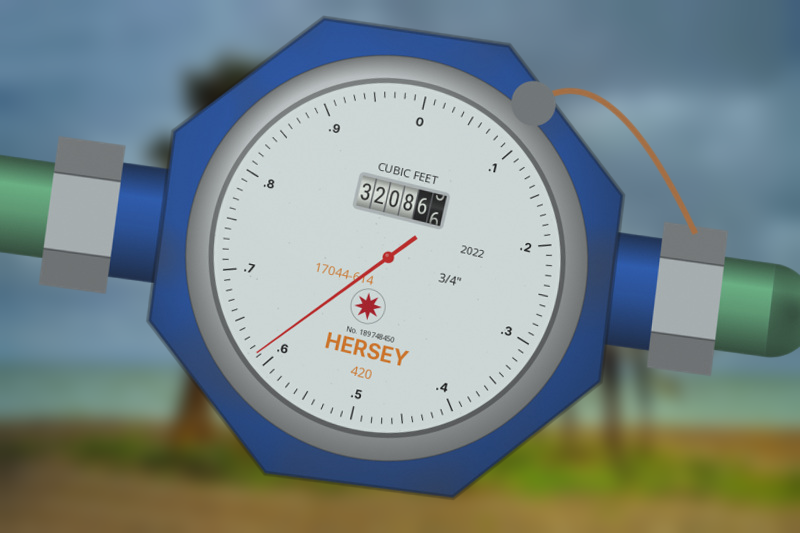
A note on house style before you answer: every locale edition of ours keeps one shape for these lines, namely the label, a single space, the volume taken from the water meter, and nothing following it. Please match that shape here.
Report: 320865.61 ft³
